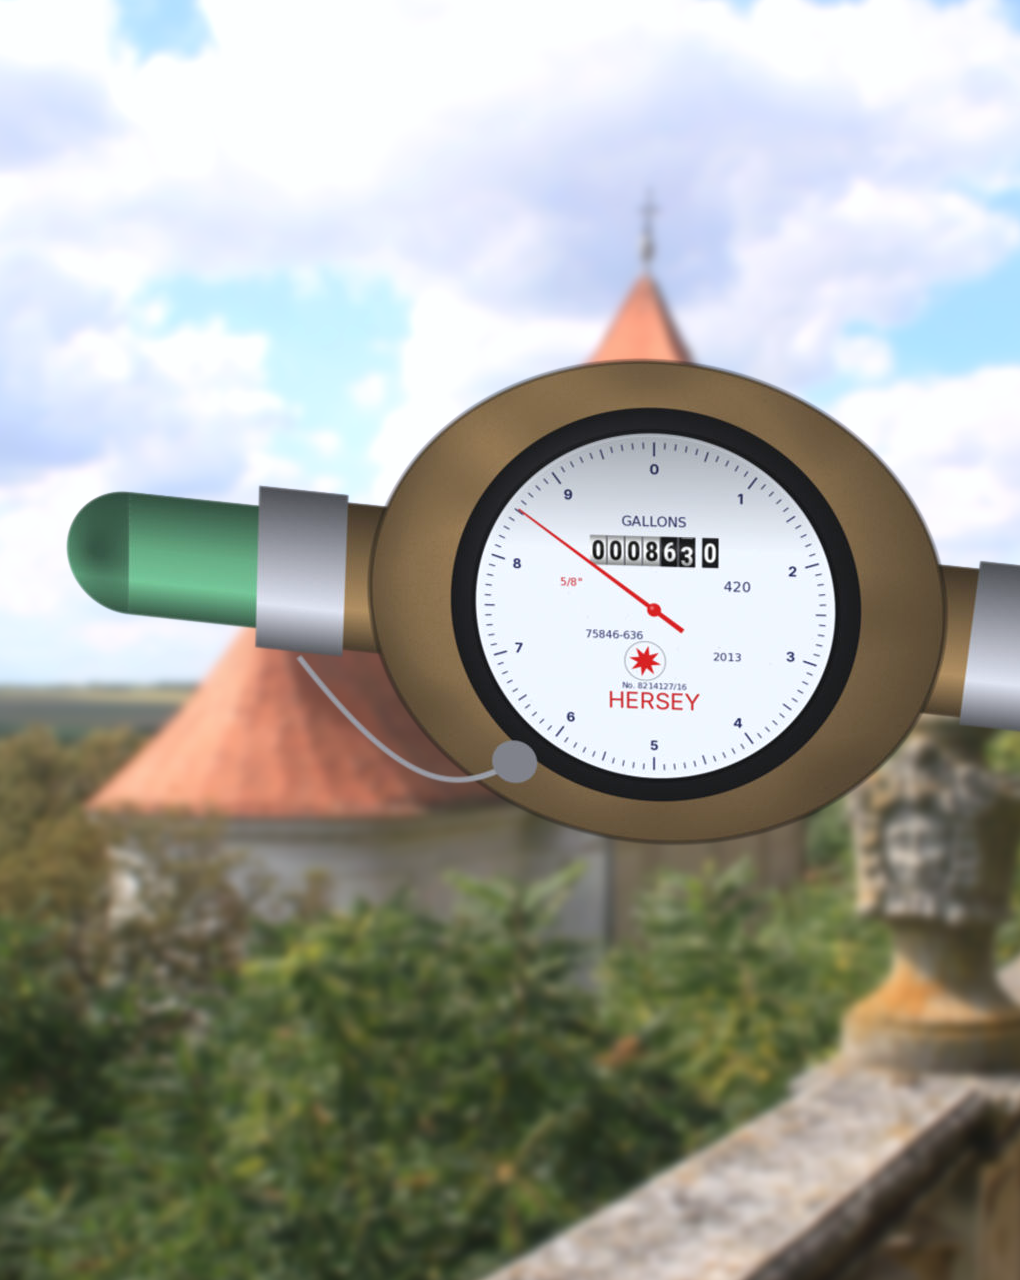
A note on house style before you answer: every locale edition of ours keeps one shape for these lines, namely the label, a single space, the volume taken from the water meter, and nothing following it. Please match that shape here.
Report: 8628.5 gal
